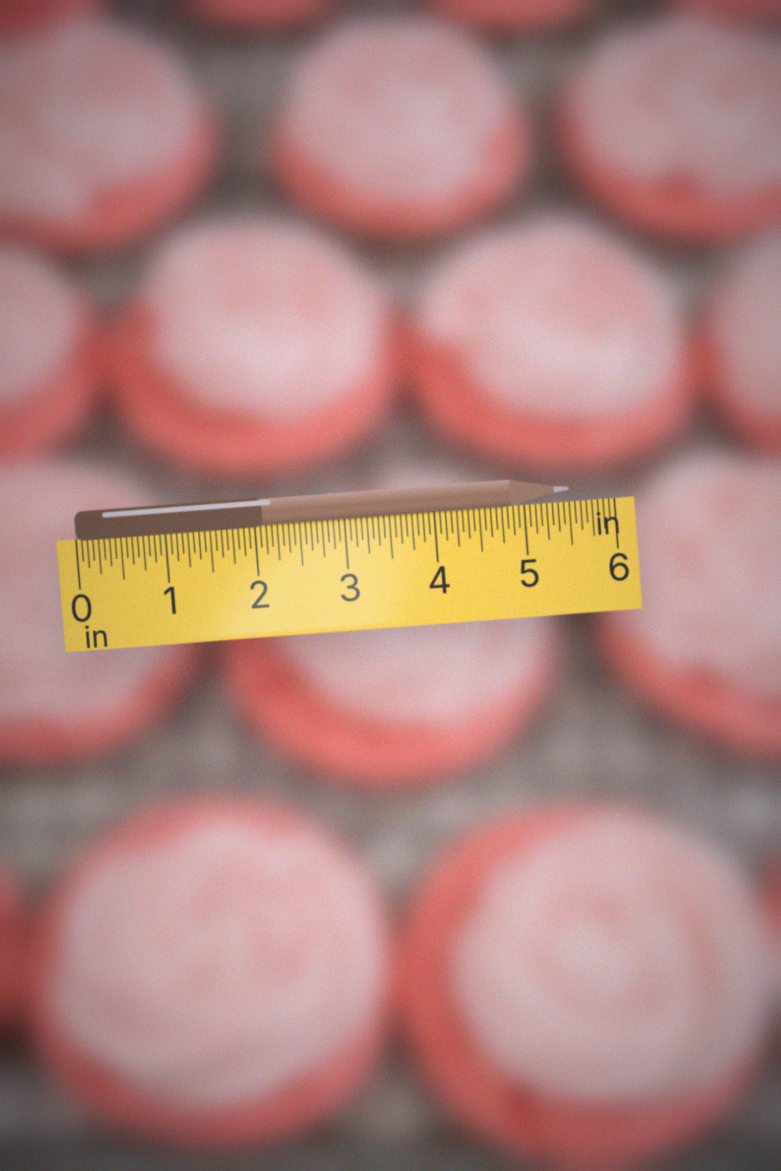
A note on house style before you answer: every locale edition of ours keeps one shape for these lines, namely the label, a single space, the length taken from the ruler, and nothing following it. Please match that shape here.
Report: 5.5 in
